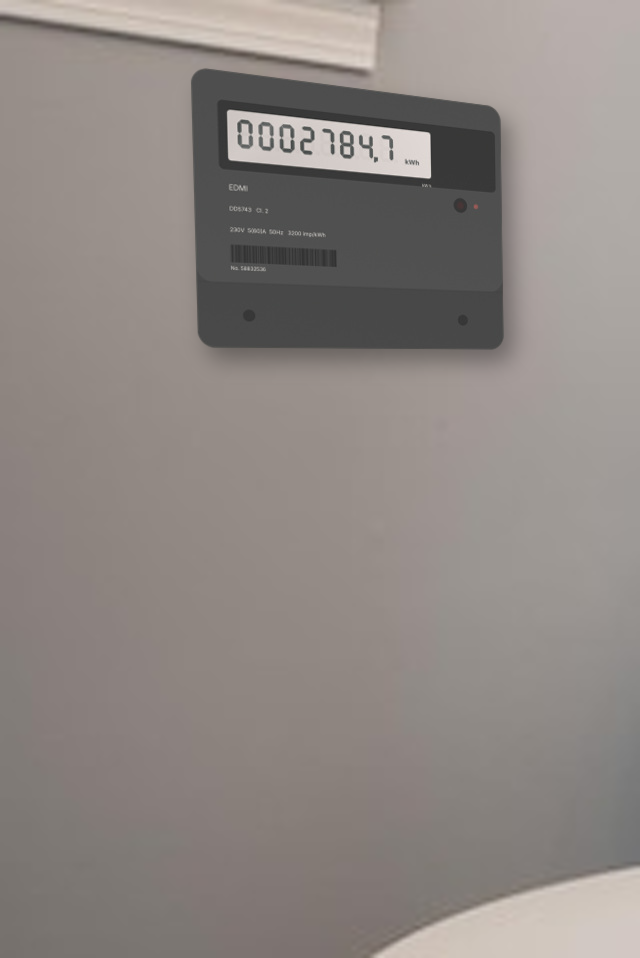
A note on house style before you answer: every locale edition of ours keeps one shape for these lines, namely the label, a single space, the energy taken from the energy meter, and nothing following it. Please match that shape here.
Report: 2784.7 kWh
